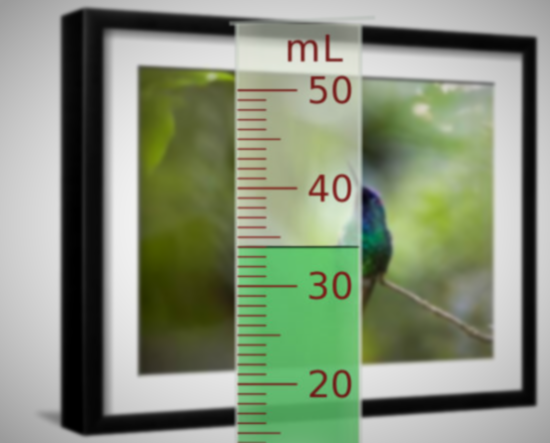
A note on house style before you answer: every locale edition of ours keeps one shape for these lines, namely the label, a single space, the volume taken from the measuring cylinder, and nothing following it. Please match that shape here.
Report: 34 mL
